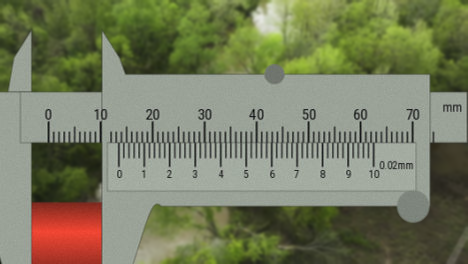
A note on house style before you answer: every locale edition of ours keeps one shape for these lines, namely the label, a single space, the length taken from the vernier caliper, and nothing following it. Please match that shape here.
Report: 13.5 mm
